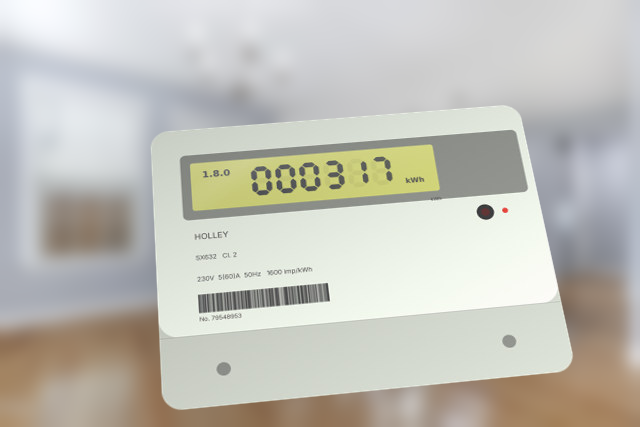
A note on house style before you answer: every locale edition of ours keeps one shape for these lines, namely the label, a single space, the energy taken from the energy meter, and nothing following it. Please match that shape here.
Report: 317 kWh
